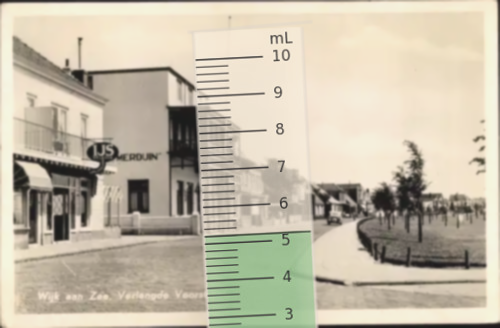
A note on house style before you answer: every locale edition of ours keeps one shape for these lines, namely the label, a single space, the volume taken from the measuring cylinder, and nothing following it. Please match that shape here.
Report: 5.2 mL
